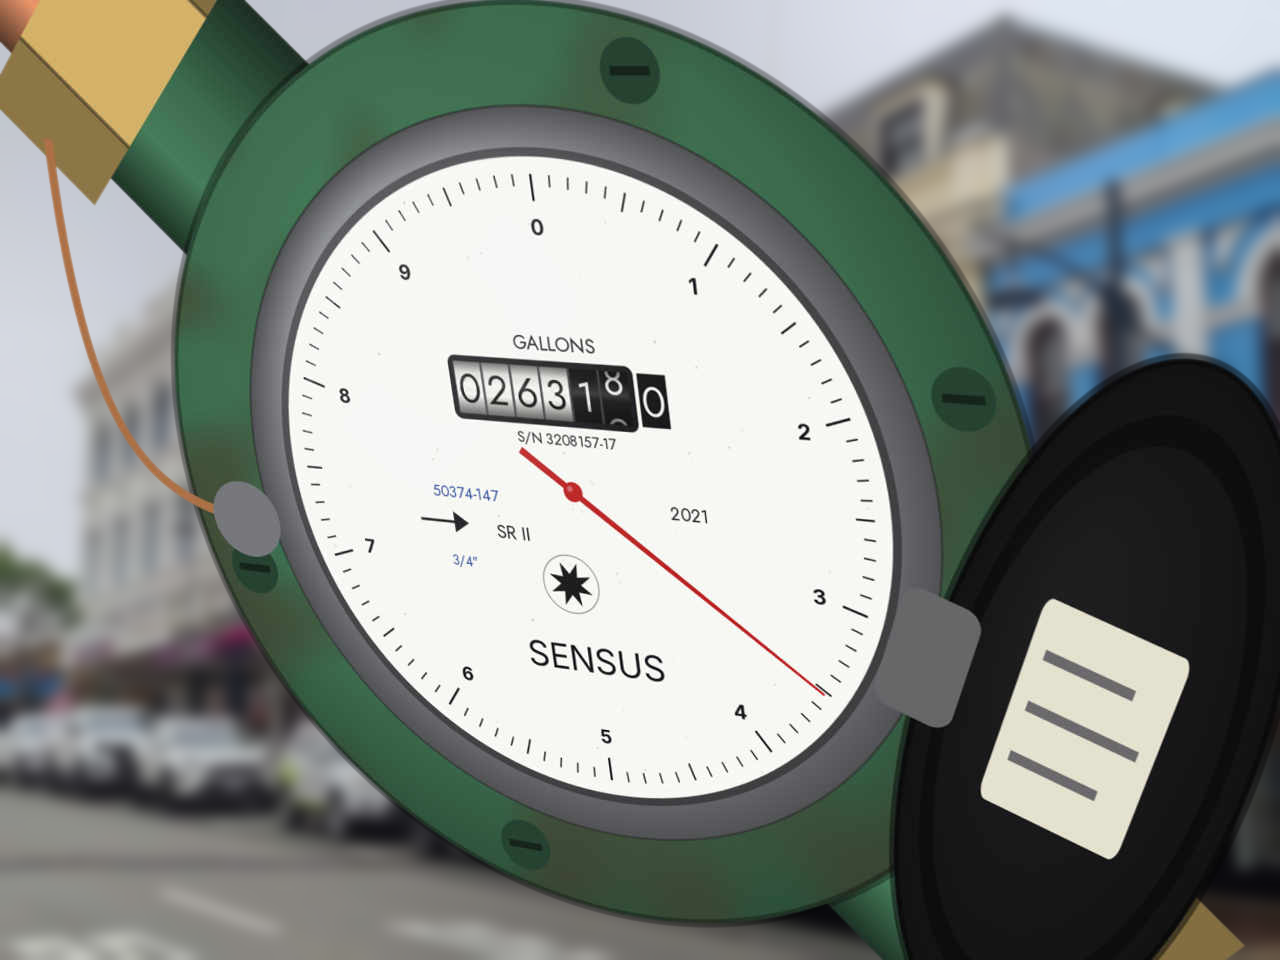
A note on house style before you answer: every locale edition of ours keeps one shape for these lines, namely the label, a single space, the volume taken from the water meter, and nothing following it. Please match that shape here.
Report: 263183.5 gal
